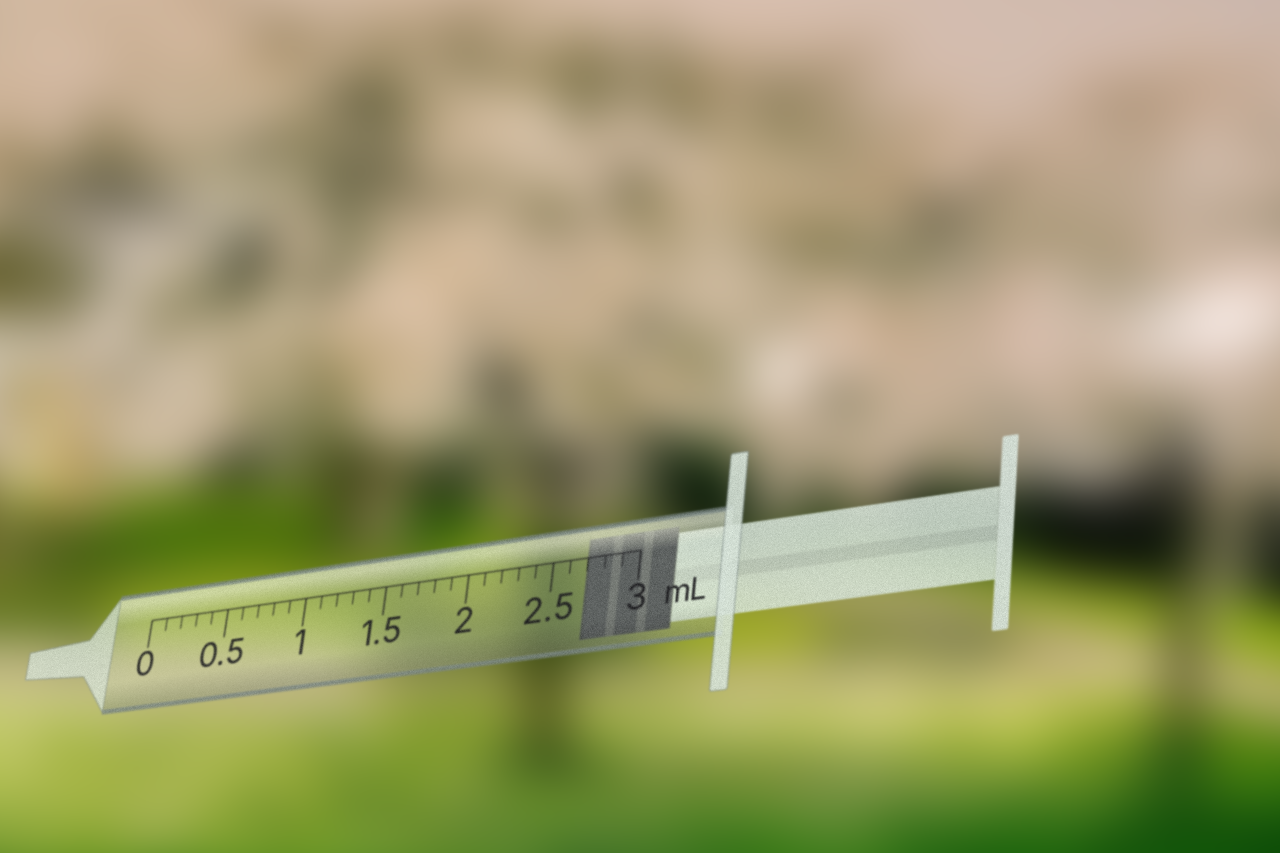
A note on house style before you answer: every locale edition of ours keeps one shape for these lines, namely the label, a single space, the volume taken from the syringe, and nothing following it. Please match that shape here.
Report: 2.7 mL
